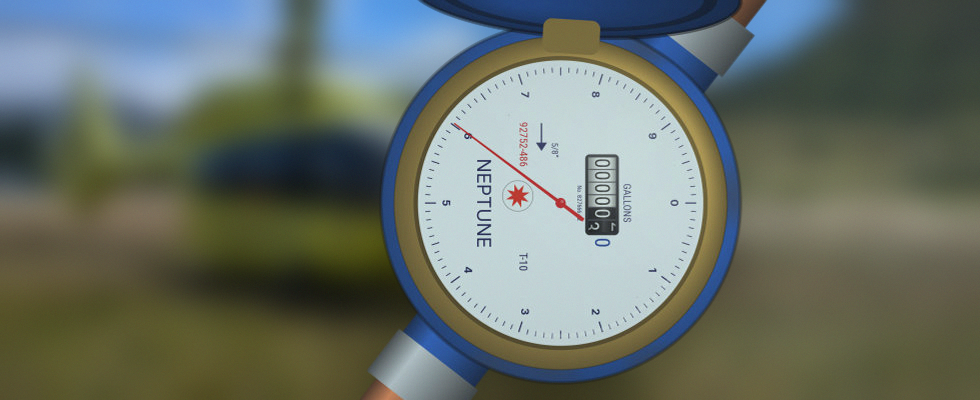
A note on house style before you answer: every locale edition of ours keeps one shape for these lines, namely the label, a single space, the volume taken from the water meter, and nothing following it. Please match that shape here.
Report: 26.0 gal
